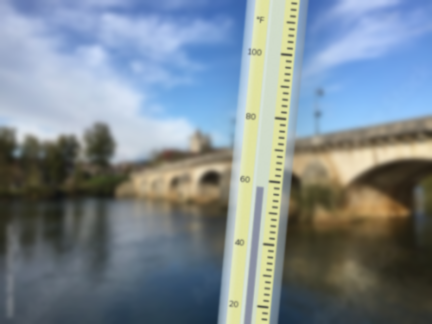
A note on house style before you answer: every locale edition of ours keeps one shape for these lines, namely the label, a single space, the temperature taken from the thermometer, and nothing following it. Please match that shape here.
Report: 58 °F
